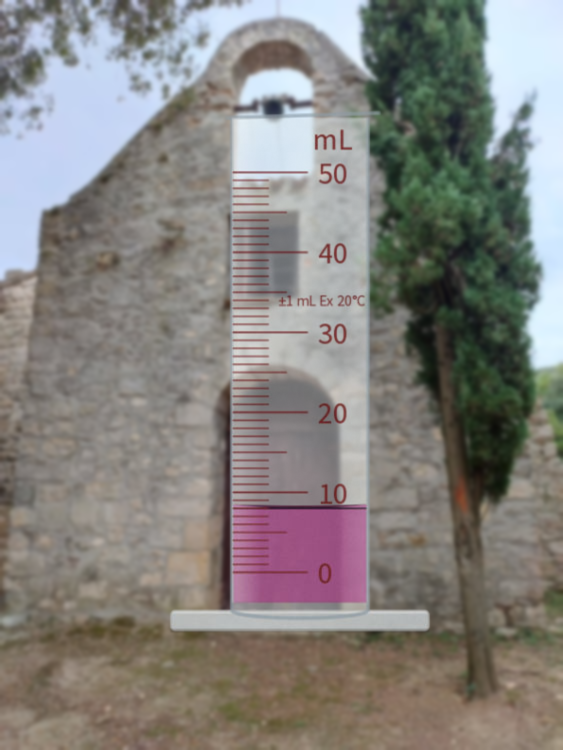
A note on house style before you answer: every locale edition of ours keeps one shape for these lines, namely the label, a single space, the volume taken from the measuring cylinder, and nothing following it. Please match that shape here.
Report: 8 mL
